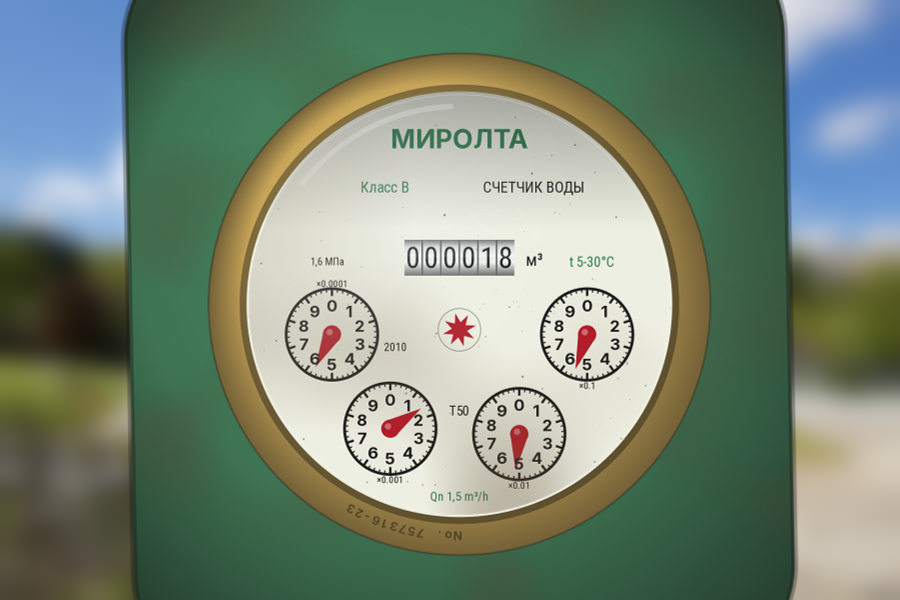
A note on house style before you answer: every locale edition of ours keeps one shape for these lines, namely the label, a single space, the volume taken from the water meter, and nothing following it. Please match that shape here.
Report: 18.5515 m³
